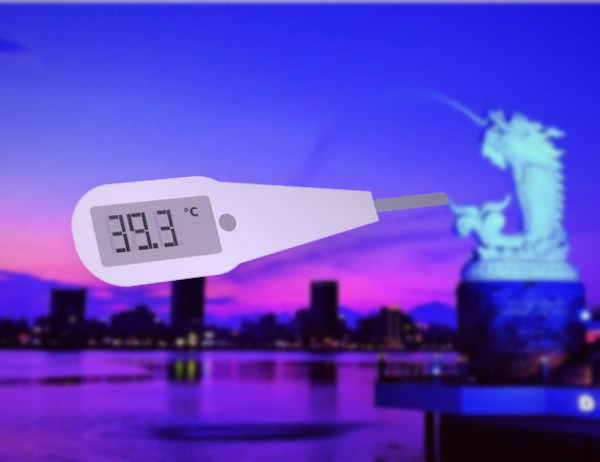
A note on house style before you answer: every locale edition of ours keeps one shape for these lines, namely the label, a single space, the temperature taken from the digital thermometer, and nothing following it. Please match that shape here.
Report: 39.3 °C
